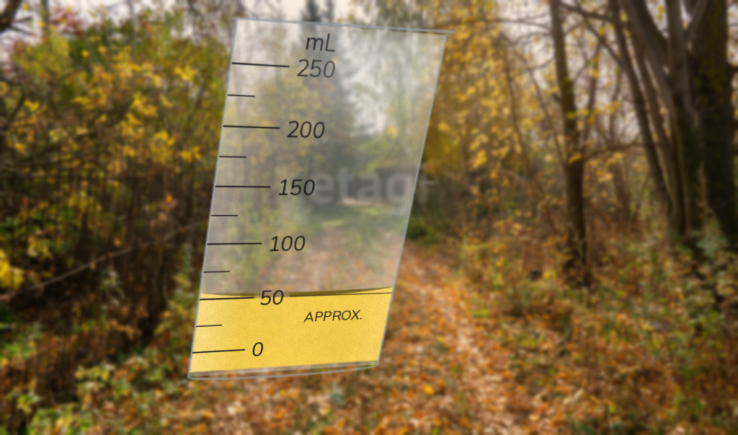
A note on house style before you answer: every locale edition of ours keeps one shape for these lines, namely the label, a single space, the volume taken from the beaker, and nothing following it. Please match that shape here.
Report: 50 mL
